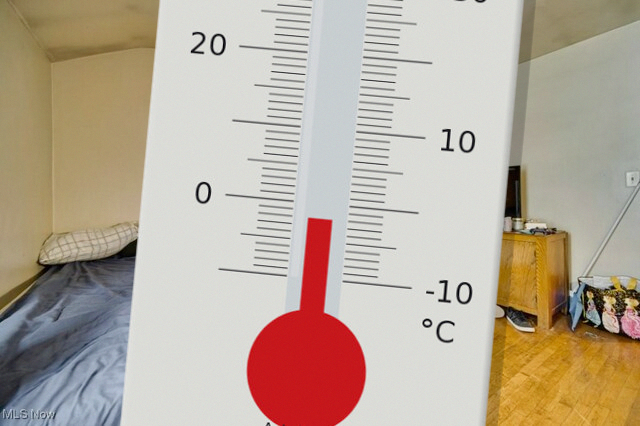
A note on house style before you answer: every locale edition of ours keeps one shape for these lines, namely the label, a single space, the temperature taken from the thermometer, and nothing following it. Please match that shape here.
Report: -2 °C
